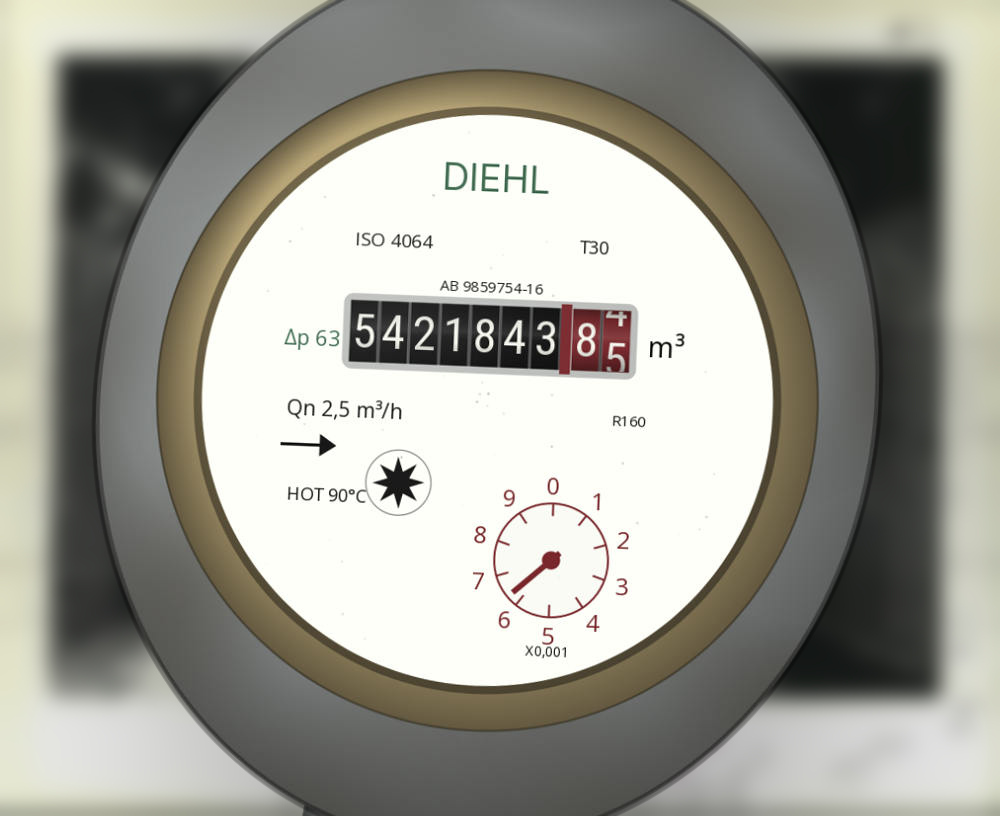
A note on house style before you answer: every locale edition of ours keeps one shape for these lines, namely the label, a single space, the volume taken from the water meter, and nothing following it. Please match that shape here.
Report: 5421843.846 m³
